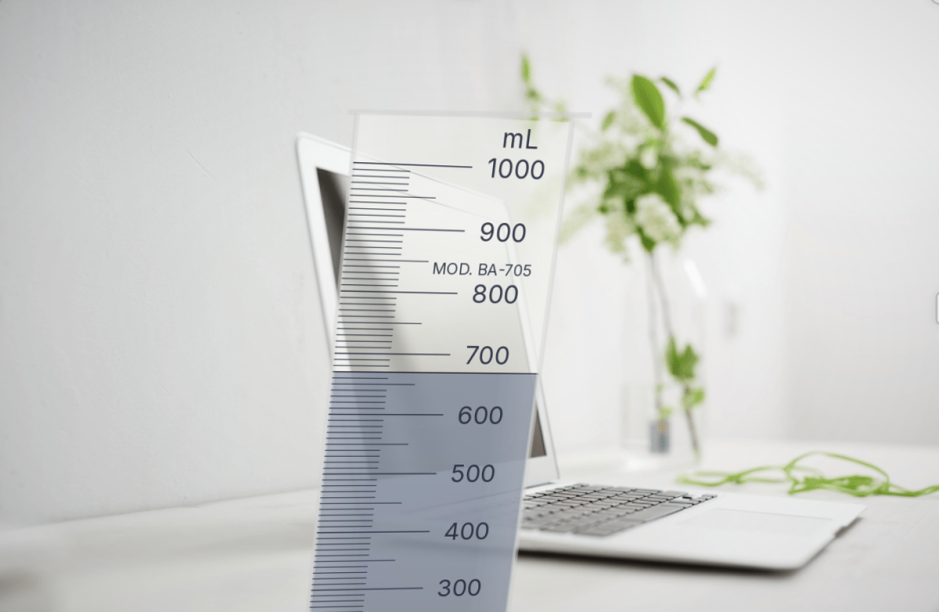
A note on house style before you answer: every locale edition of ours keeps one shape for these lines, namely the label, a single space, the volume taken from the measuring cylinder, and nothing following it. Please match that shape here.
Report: 670 mL
